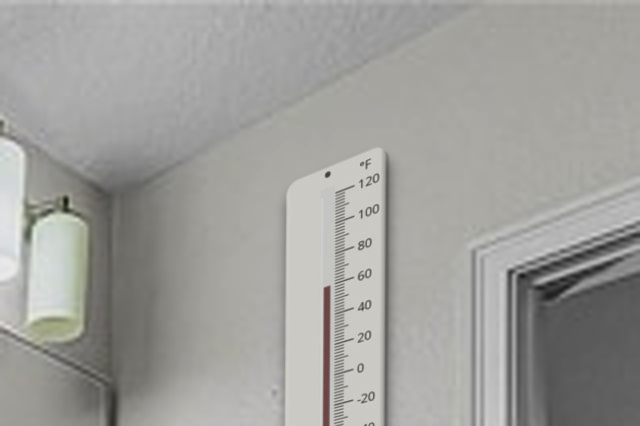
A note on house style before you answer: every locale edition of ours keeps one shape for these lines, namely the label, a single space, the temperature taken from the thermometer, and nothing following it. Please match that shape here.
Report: 60 °F
